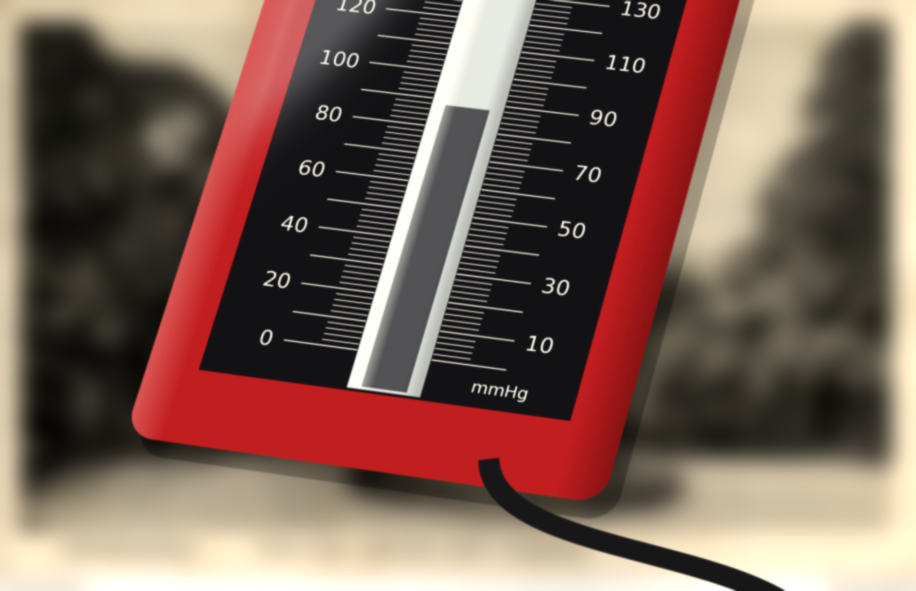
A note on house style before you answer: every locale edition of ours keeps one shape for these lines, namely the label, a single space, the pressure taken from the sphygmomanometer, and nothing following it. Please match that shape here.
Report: 88 mmHg
